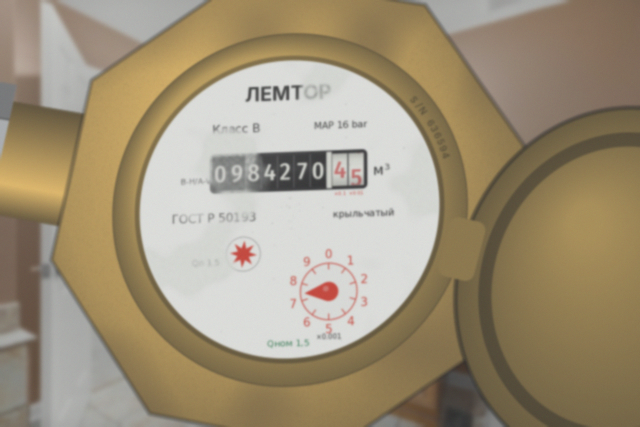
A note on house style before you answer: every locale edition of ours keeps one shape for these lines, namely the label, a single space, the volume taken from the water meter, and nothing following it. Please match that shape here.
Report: 984270.447 m³
